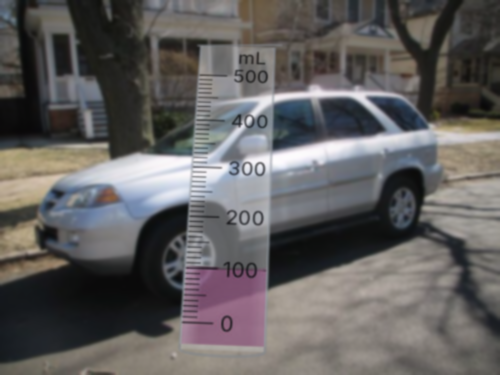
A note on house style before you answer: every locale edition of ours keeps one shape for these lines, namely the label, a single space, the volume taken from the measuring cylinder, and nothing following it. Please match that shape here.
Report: 100 mL
